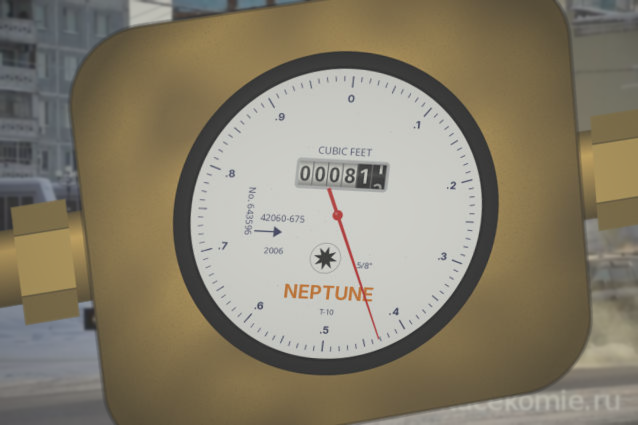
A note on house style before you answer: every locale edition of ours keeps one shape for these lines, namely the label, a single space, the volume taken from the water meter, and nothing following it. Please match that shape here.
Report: 811.43 ft³
